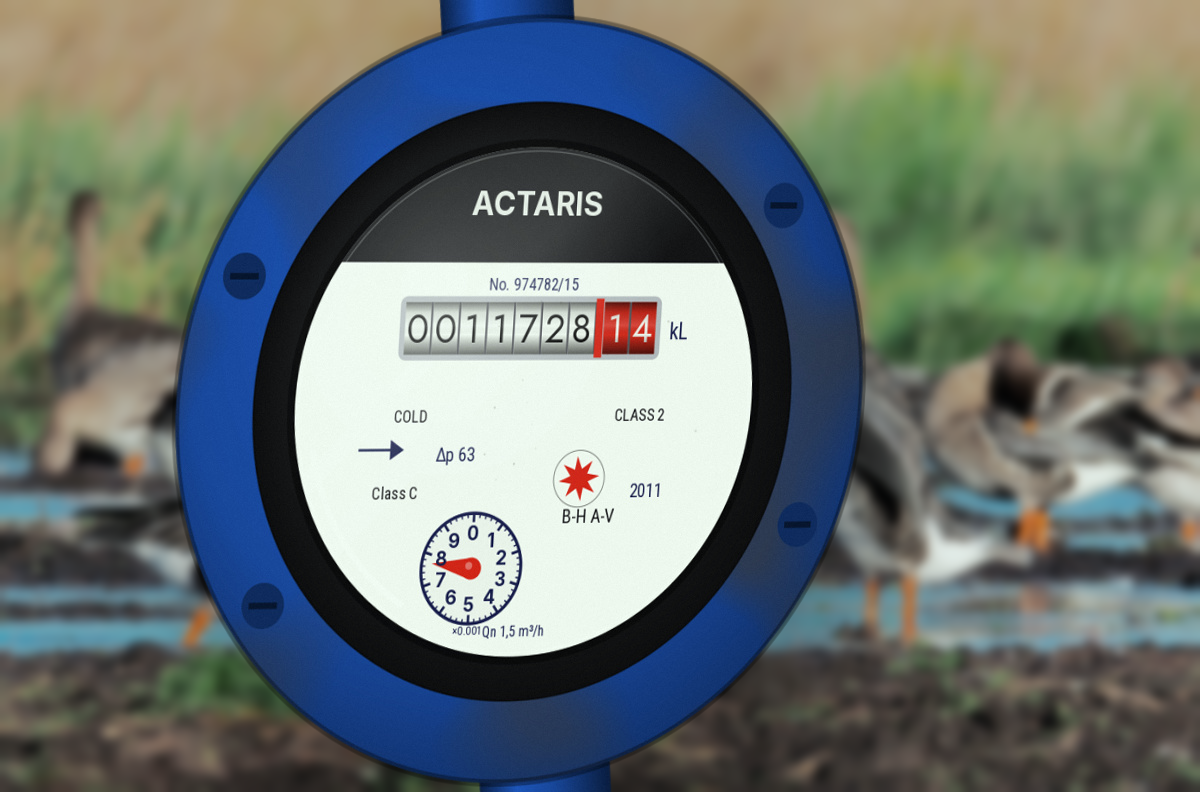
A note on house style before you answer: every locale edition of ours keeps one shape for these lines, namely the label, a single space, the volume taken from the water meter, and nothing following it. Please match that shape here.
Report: 11728.147 kL
